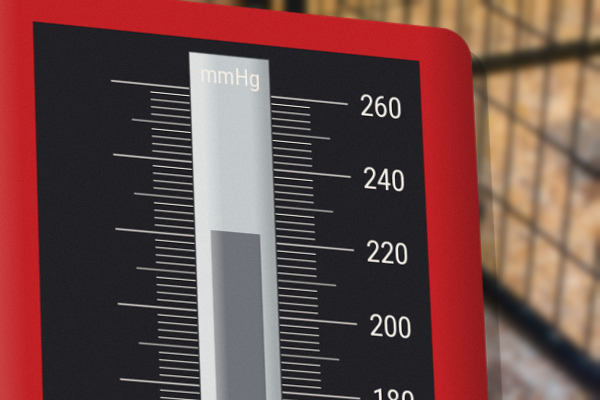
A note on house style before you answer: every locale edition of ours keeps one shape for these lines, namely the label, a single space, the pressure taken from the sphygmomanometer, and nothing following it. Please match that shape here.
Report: 222 mmHg
